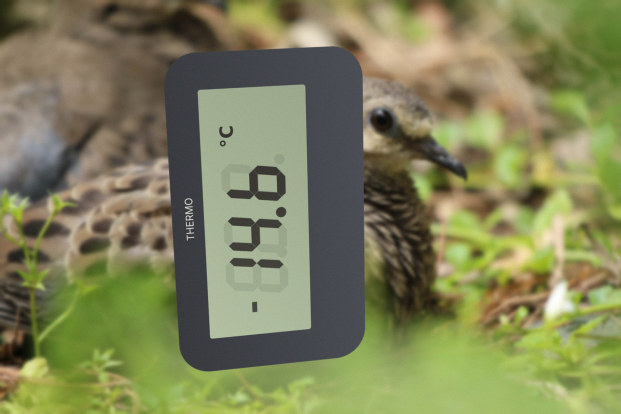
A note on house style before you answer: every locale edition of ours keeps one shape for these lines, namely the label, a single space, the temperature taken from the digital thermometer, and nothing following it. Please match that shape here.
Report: -14.6 °C
